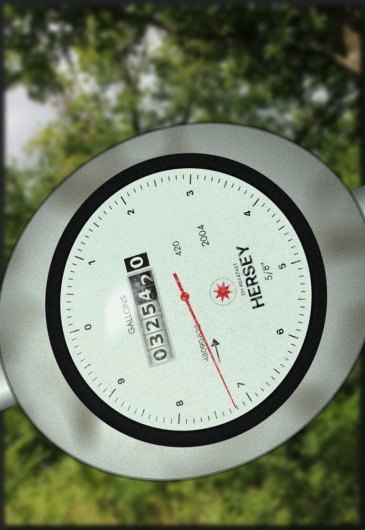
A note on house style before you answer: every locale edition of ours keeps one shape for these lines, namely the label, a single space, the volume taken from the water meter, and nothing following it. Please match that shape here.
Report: 325417.2 gal
